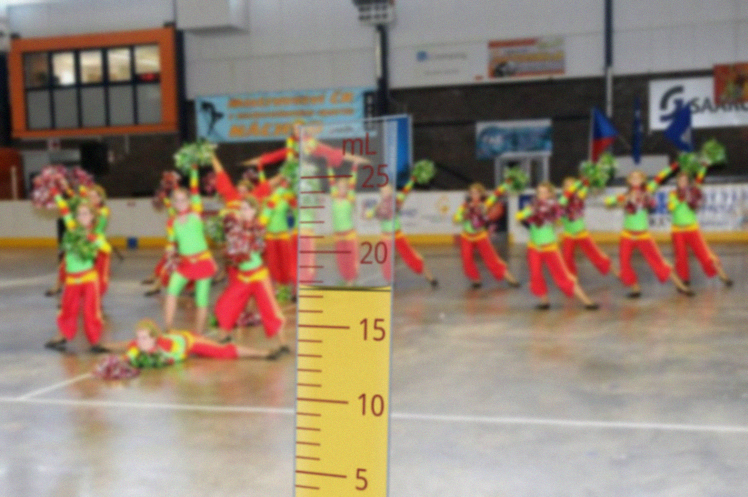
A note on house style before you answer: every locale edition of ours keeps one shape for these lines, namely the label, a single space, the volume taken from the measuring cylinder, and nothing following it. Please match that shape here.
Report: 17.5 mL
